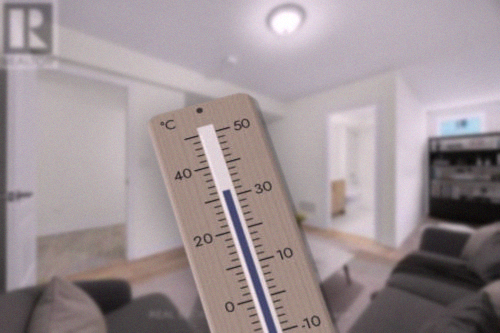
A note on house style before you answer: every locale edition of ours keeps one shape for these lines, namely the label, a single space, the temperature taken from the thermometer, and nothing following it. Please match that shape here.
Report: 32 °C
